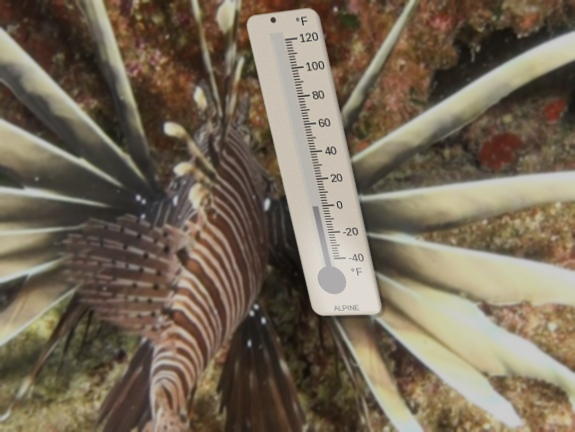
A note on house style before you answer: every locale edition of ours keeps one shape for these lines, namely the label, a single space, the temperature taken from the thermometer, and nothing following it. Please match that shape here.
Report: 0 °F
